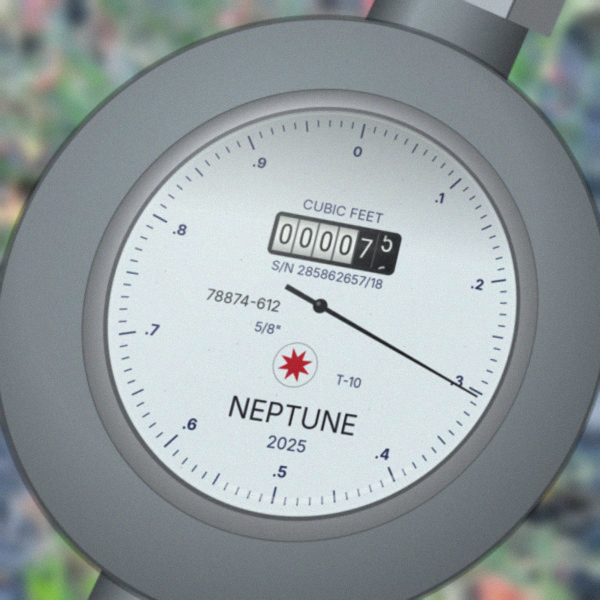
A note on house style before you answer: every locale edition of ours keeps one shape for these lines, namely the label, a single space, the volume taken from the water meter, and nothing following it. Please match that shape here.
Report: 75.30 ft³
